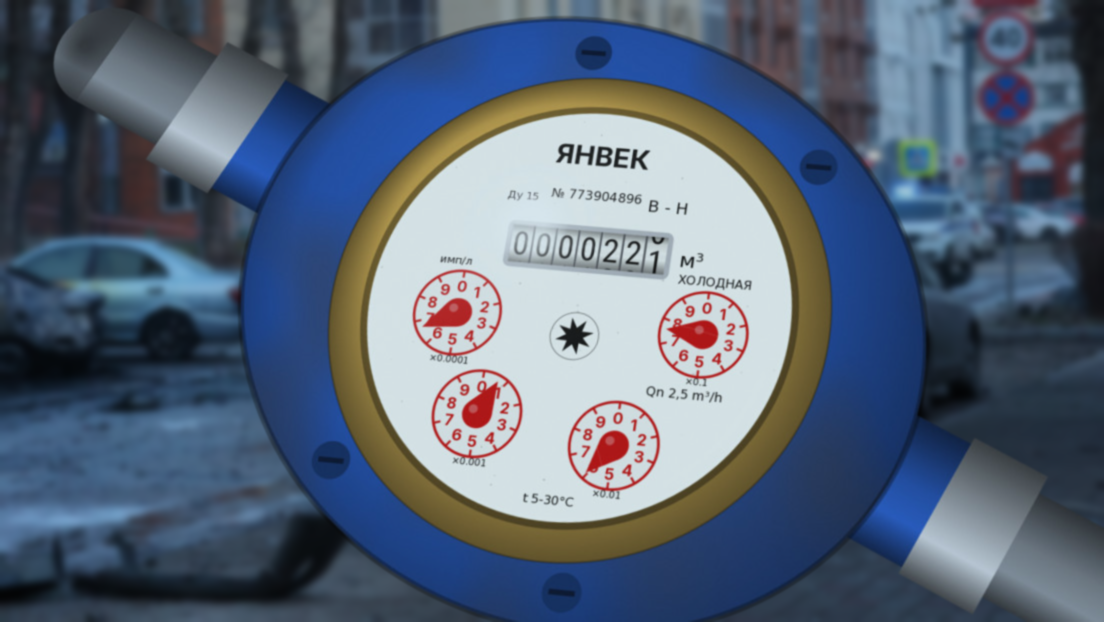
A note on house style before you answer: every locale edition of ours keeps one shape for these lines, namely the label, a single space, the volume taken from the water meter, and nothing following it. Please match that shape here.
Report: 220.7606 m³
